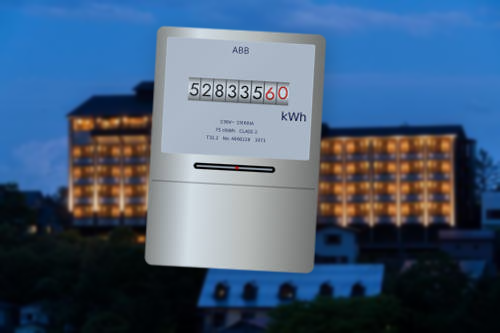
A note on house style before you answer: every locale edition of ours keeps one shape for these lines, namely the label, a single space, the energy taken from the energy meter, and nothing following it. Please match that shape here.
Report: 528335.60 kWh
